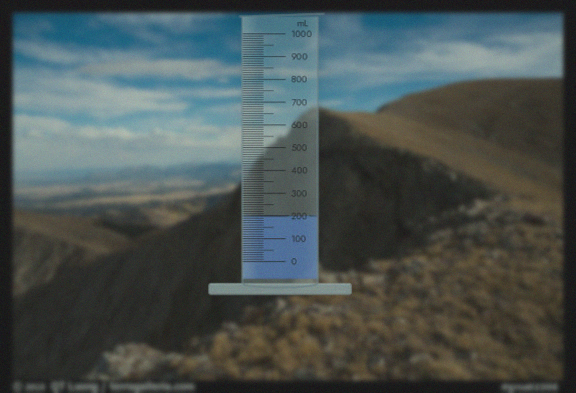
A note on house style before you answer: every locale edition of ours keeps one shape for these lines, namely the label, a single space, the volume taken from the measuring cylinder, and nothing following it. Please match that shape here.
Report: 200 mL
